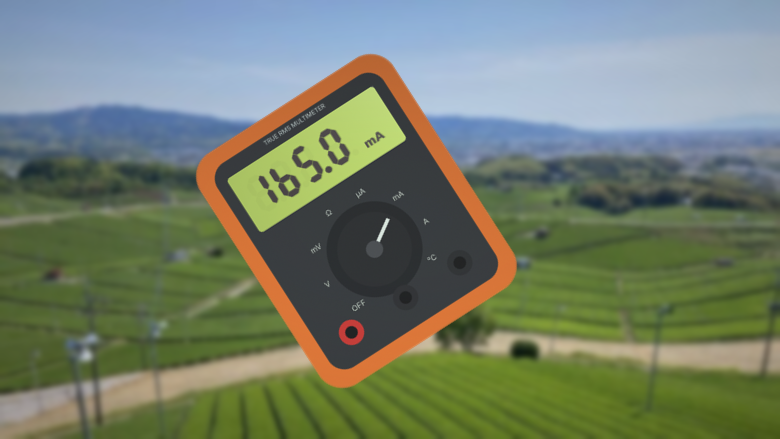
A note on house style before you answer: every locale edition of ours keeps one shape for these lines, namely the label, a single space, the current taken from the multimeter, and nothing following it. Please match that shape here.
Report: 165.0 mA
